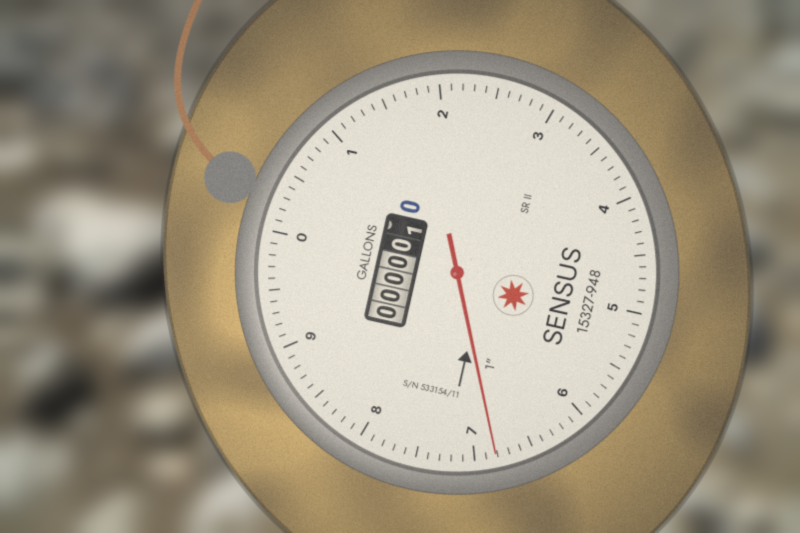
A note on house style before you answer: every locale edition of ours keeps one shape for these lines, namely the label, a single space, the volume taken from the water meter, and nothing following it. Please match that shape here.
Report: 6.8 gal
